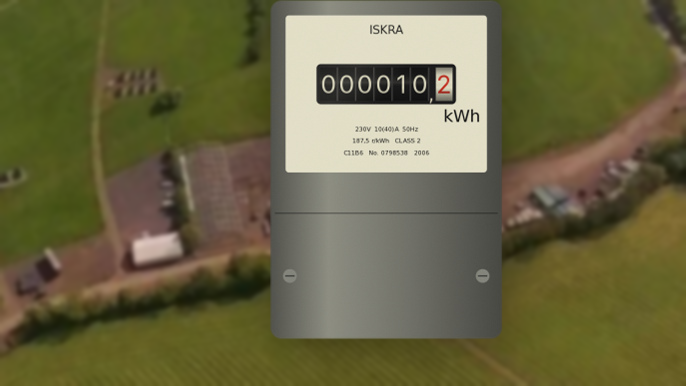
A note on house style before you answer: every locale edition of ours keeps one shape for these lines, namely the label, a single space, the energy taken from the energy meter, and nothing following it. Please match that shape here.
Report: 10.2 kWh
